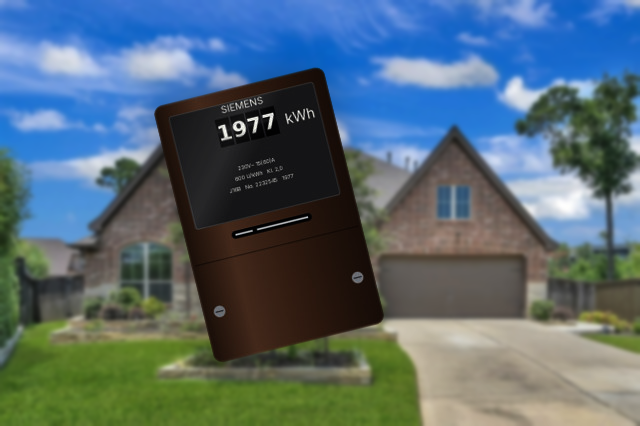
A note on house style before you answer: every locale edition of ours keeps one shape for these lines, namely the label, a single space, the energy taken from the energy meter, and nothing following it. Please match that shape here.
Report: 1977 kWh
